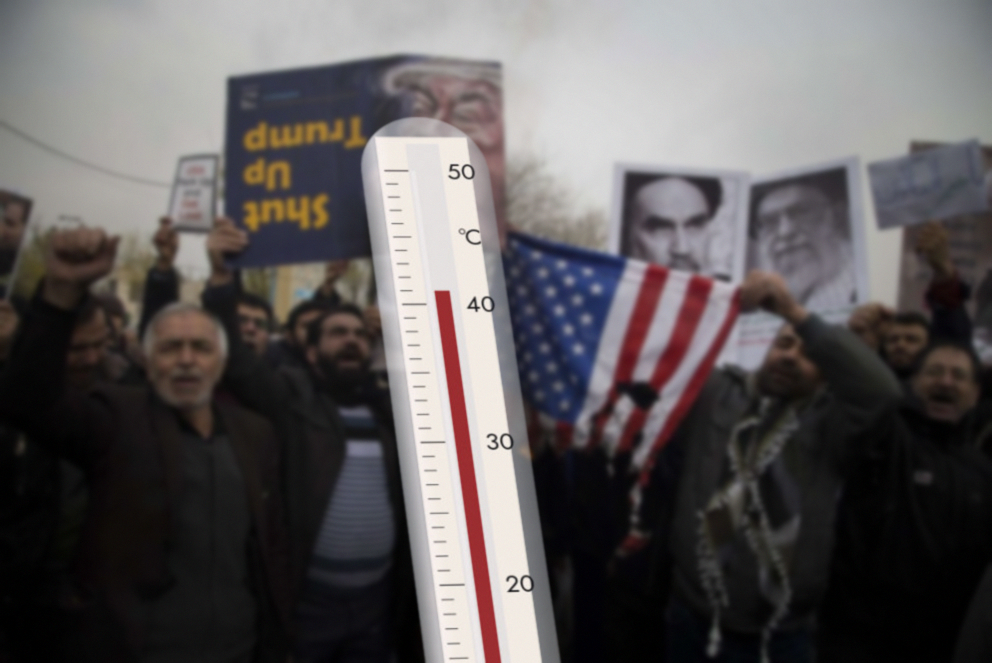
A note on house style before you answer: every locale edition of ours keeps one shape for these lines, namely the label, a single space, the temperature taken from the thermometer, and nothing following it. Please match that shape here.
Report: 41 °C
